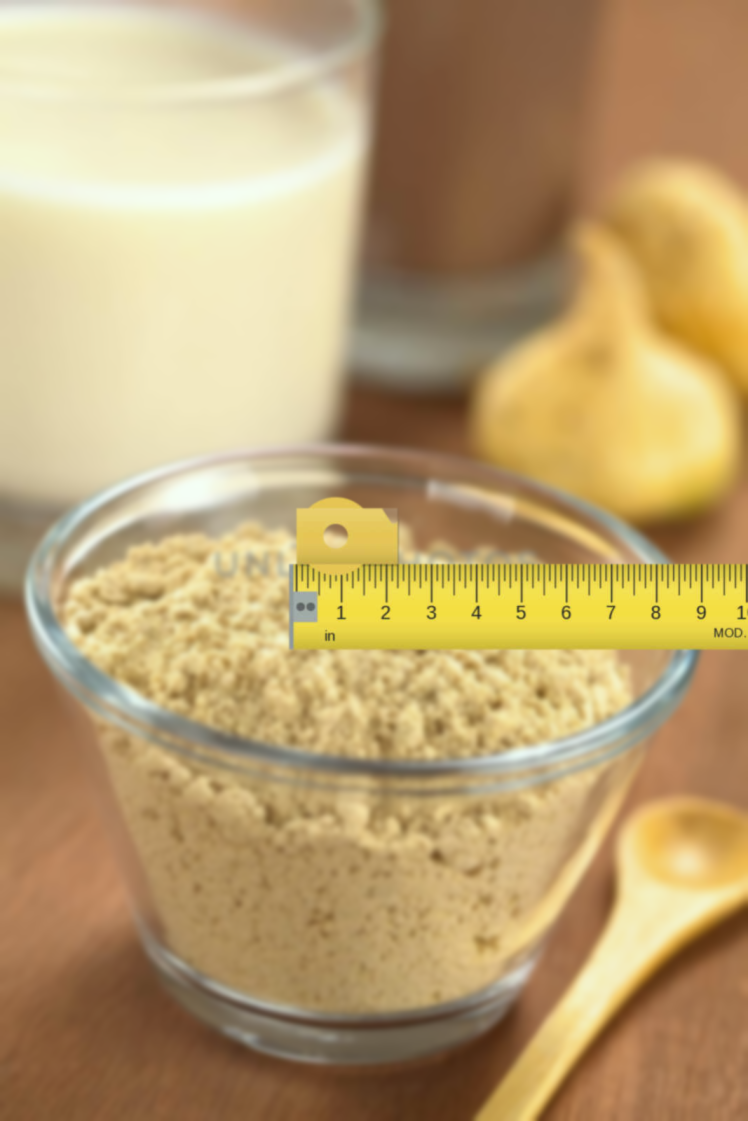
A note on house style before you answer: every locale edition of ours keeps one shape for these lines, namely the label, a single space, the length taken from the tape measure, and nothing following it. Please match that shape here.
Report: 2.25 in
